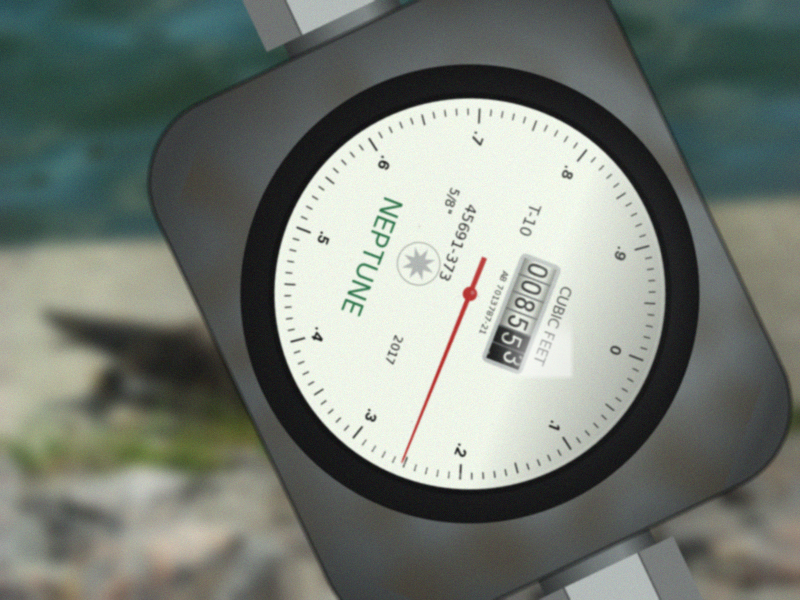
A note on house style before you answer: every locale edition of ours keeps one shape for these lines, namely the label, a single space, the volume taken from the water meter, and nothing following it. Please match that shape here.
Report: 8553.25 ft³
